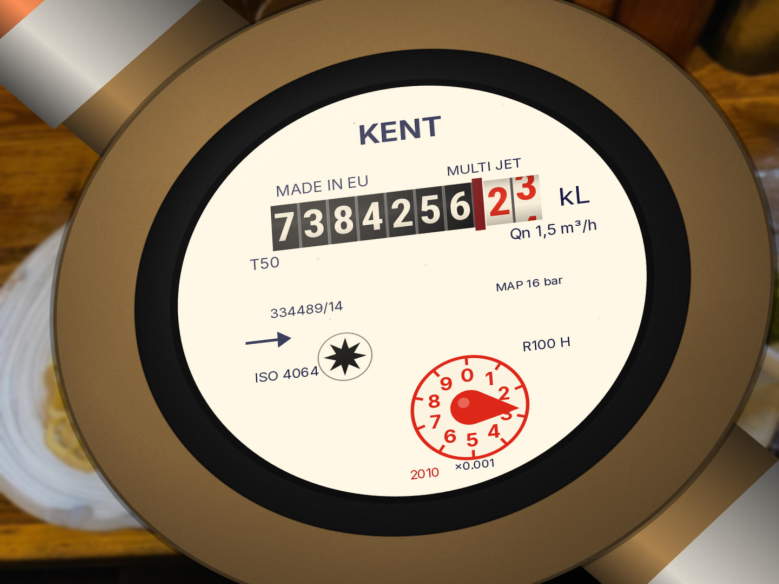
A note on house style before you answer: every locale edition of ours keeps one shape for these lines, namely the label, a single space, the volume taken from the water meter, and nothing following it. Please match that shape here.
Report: 7384256.232 kL
